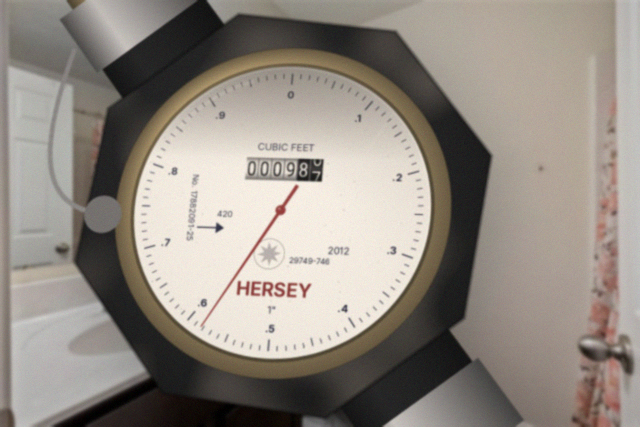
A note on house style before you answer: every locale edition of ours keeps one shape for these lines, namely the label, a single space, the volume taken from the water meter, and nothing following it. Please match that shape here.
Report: 986.58 ft³
